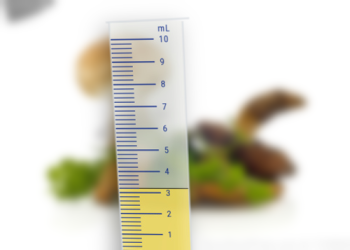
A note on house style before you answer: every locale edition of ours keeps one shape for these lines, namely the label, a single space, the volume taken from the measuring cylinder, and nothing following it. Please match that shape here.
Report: 3.2 mL
